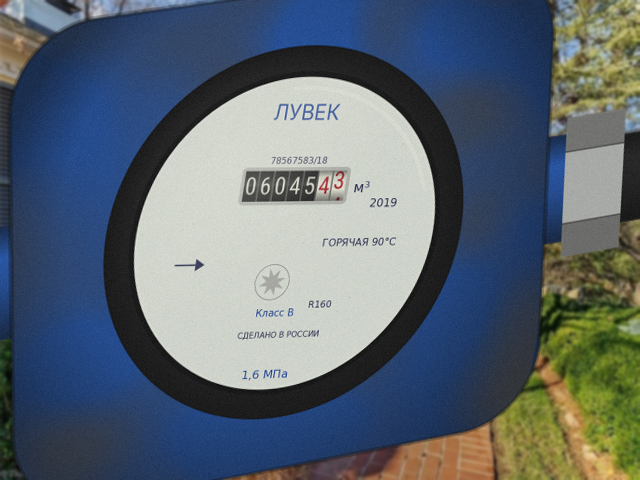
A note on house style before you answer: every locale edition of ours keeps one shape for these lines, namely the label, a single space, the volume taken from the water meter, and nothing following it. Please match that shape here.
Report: 6045.43 m³
